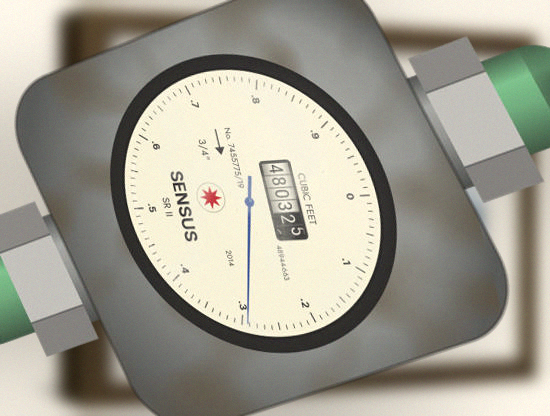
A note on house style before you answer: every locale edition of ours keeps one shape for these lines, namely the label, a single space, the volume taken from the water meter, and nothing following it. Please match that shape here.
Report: 480325.29 ft³
